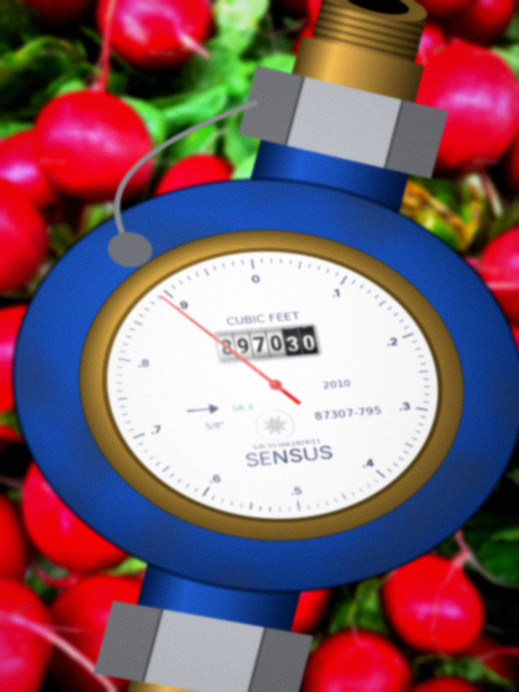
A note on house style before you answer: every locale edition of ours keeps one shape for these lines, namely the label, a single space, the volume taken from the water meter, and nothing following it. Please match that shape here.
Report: 897029.89 ft³
